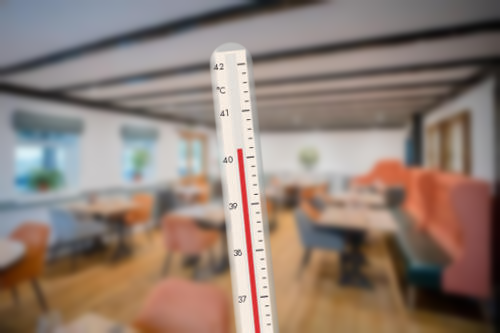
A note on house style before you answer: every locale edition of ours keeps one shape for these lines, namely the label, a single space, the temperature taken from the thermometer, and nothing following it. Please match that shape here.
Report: 40.2 °C
